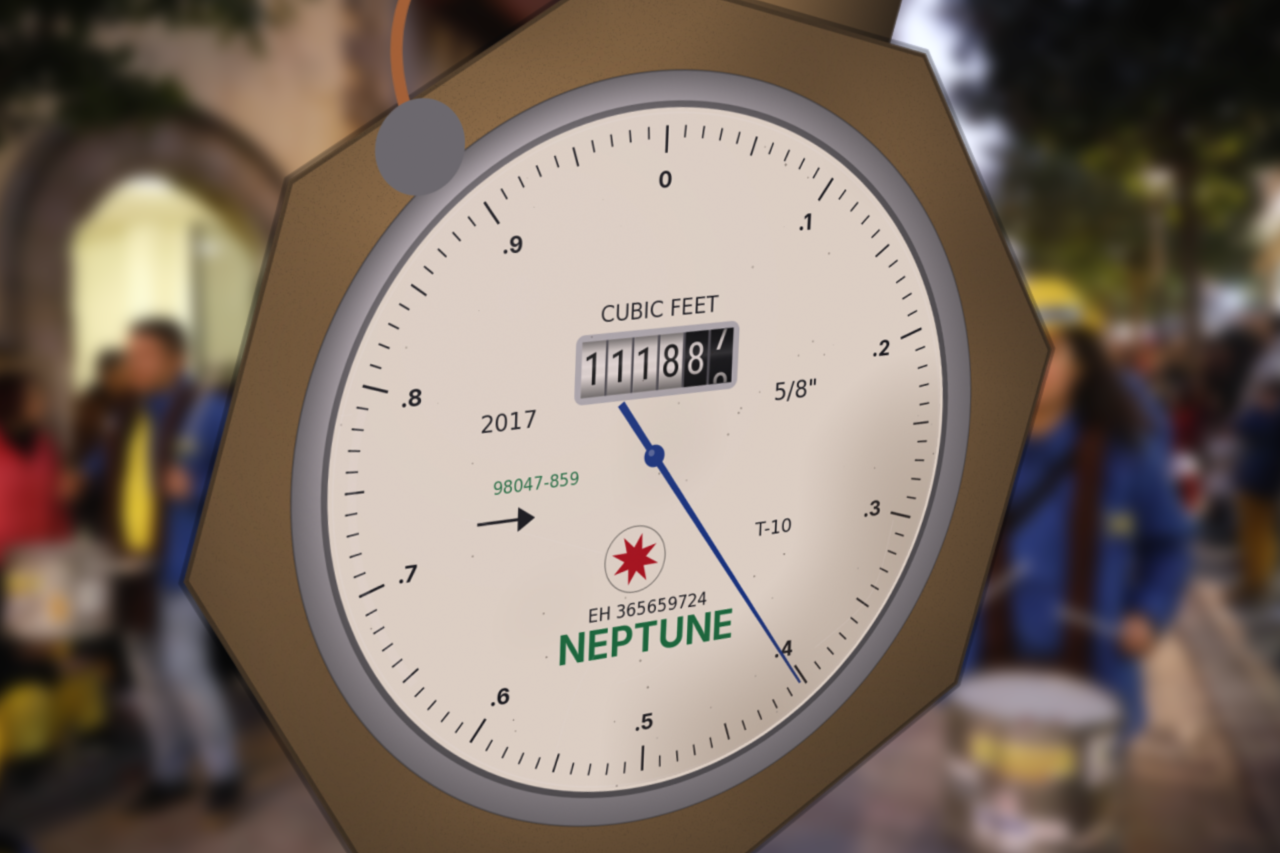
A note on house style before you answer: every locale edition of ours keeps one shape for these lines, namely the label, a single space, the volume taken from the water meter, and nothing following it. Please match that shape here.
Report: 111887.40 ft³
